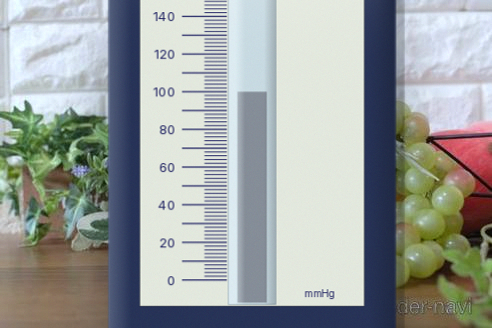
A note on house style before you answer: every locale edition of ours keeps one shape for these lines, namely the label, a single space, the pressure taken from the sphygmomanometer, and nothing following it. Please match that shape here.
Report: 100 mmHg
